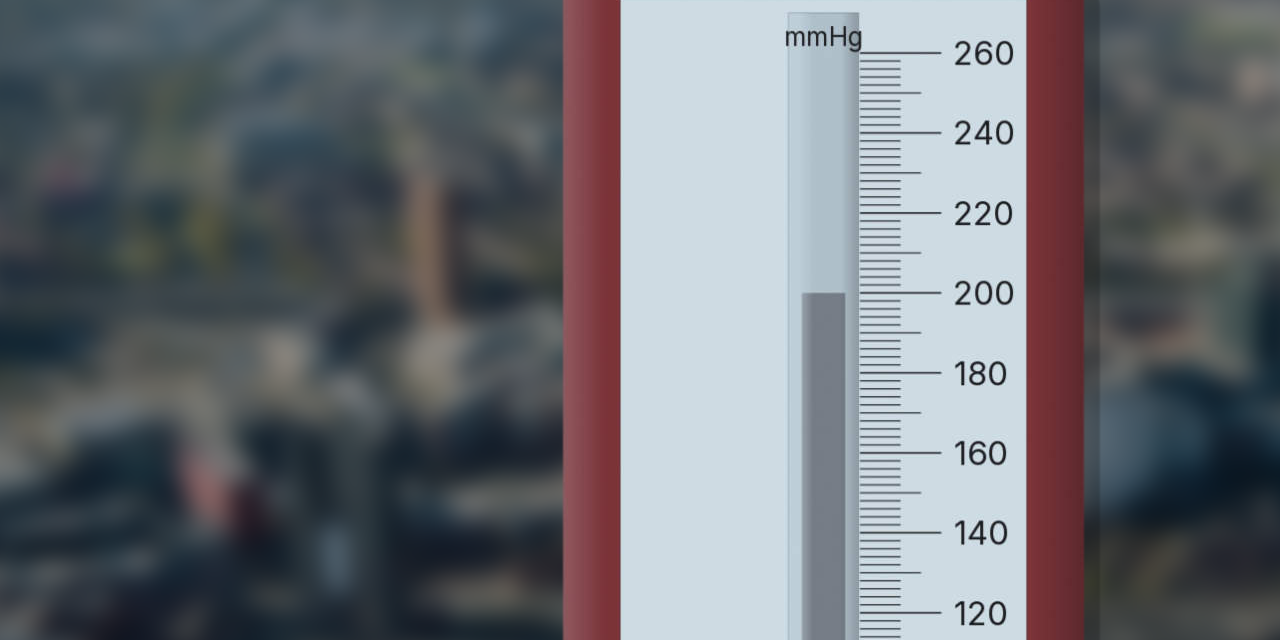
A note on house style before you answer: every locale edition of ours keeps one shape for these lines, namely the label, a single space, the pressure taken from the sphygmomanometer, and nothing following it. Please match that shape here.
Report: 200 mmHg
